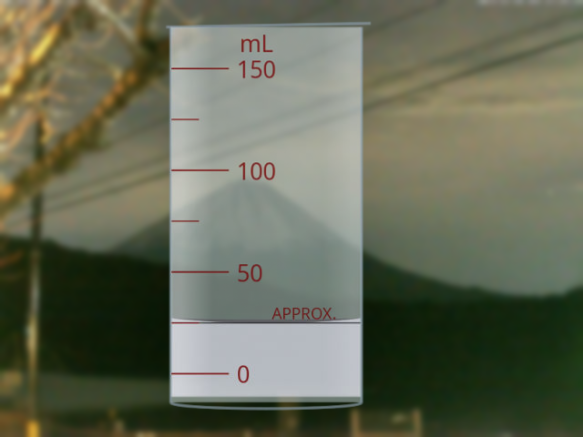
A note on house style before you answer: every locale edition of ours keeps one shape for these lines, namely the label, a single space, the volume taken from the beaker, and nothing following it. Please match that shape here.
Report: 25 mL
